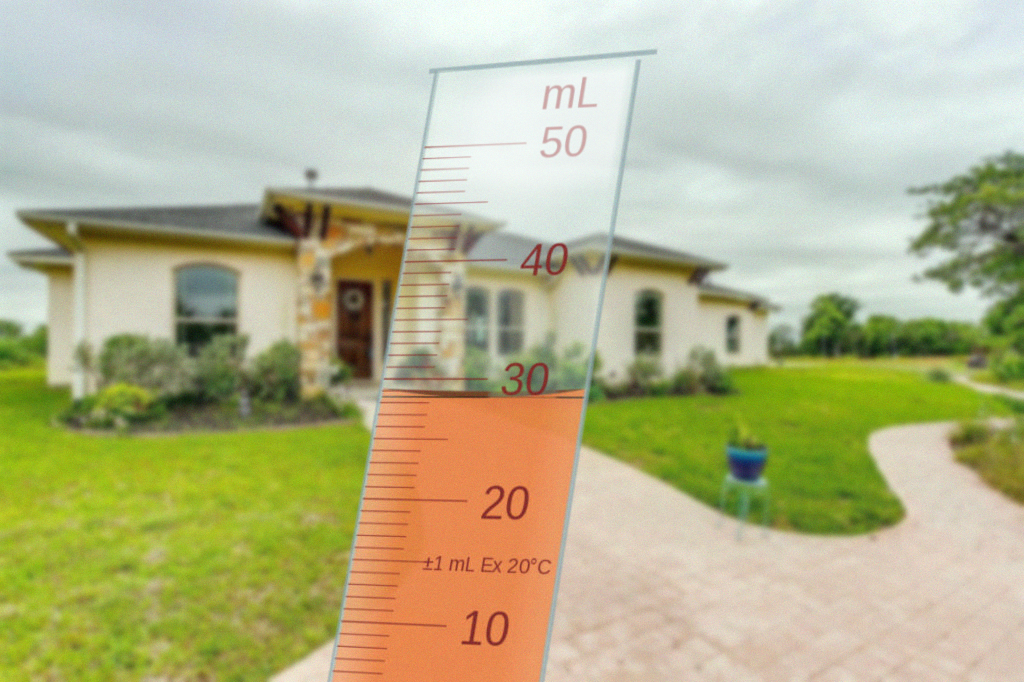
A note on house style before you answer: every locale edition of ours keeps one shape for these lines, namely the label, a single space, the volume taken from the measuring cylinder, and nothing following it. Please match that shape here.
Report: 28.5 mL
